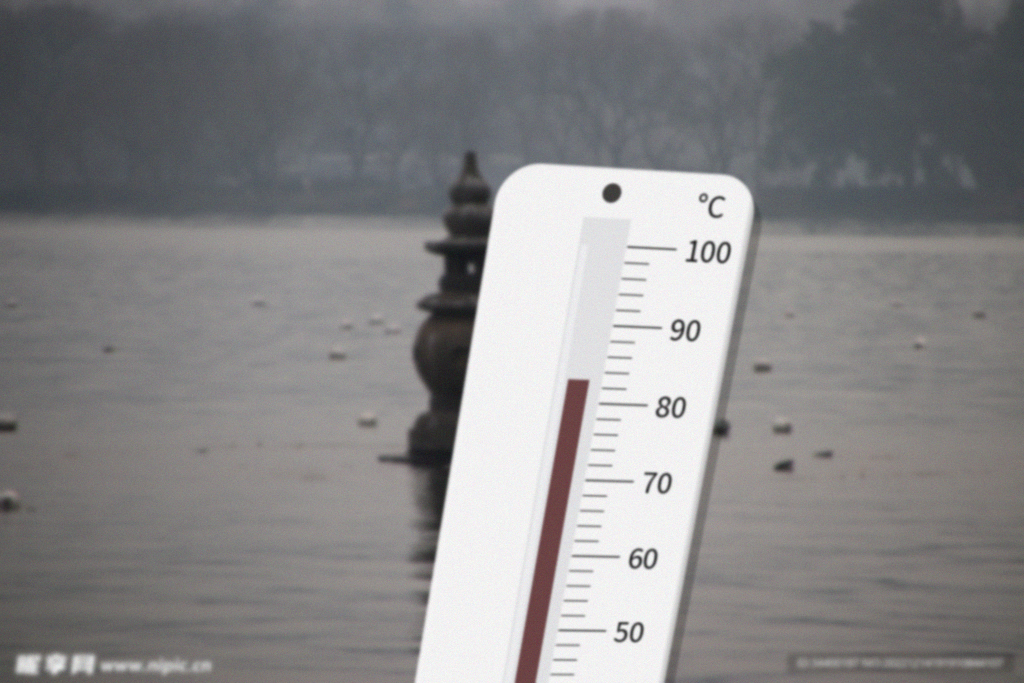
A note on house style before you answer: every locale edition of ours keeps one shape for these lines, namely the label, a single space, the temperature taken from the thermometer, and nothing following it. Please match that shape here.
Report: 83 °C
